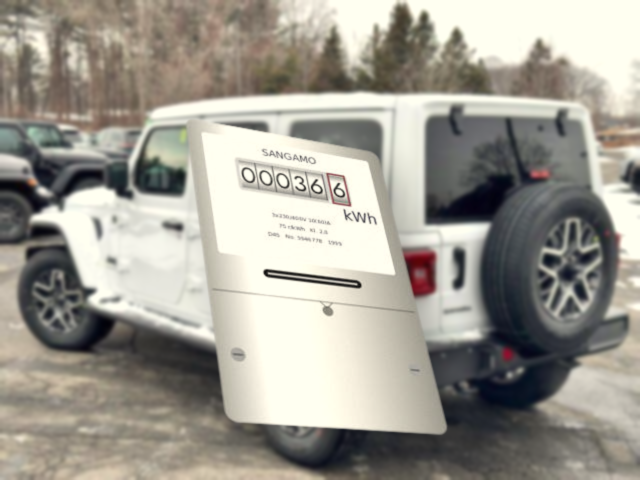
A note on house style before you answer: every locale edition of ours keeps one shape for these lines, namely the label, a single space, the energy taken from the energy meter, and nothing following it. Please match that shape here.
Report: 36.6 kWh
